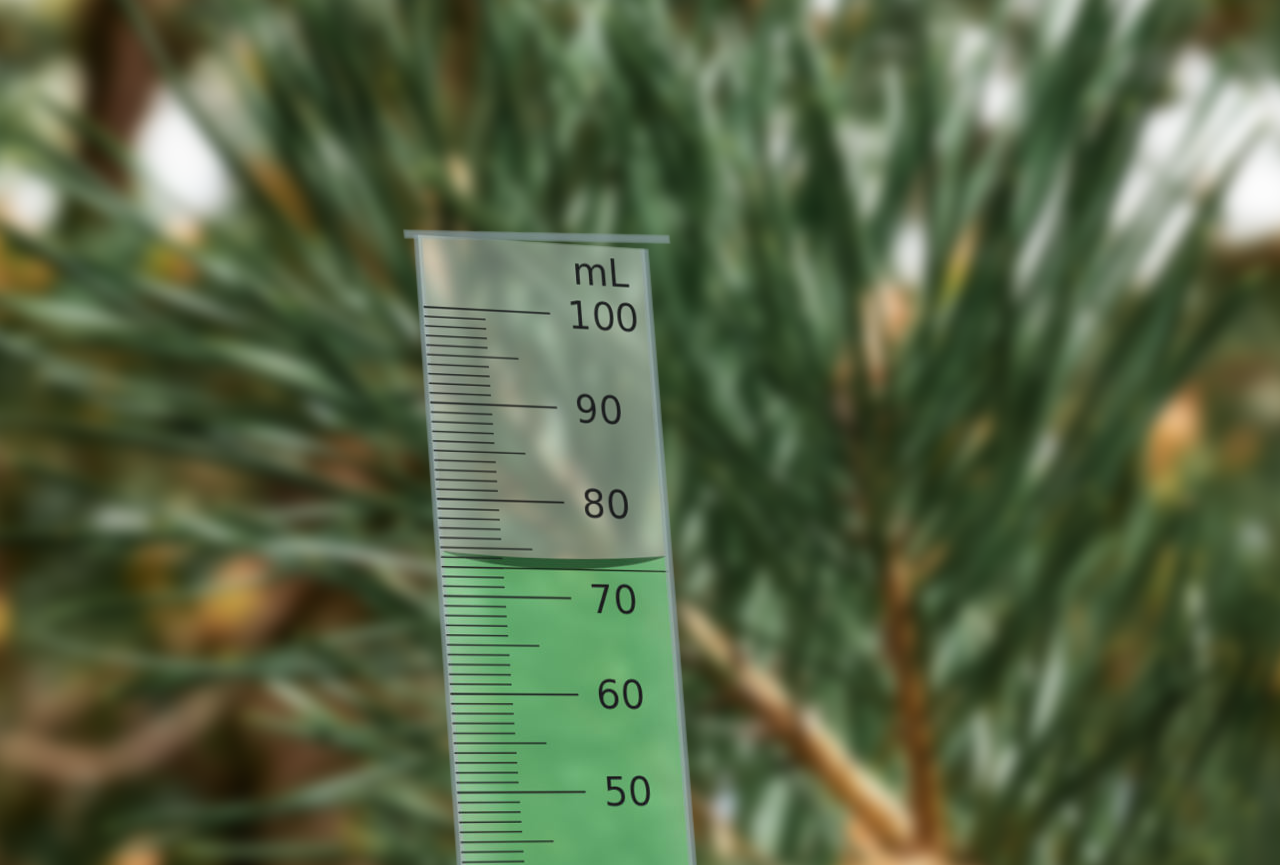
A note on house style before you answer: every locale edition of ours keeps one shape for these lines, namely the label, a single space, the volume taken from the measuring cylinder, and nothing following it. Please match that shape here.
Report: 73 mL
